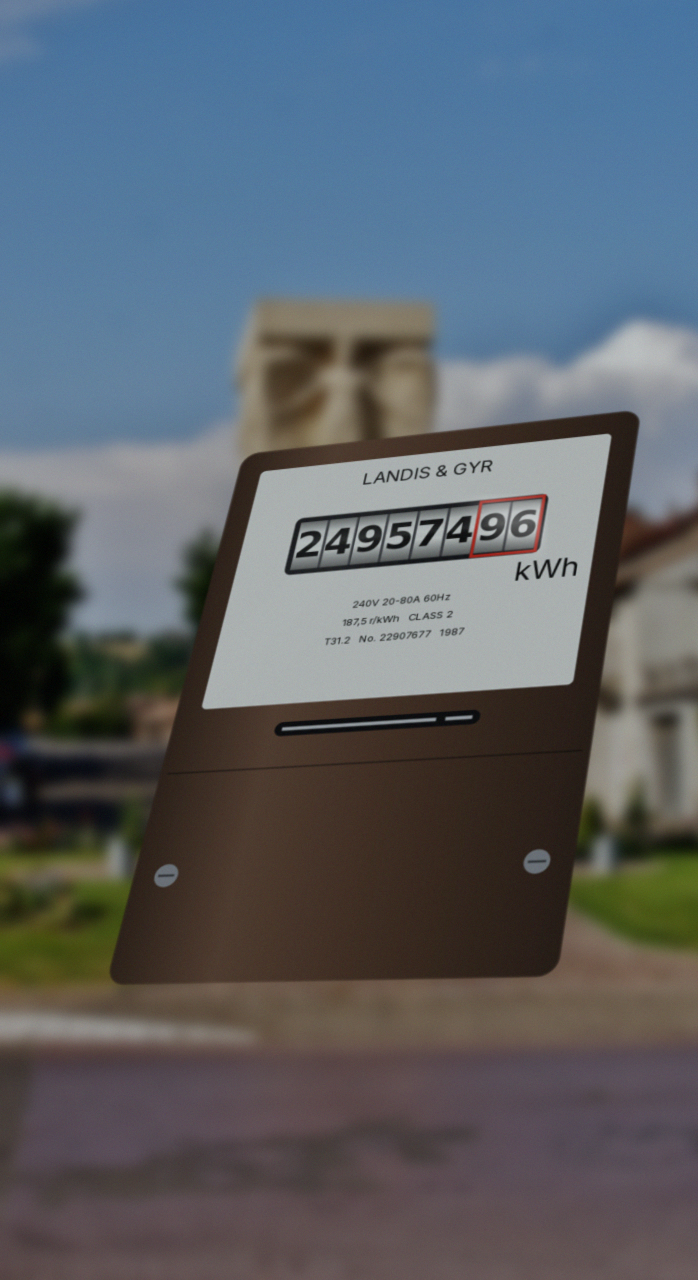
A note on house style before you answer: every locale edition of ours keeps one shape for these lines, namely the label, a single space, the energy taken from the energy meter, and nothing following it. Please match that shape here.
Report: 249574.96 kWh
